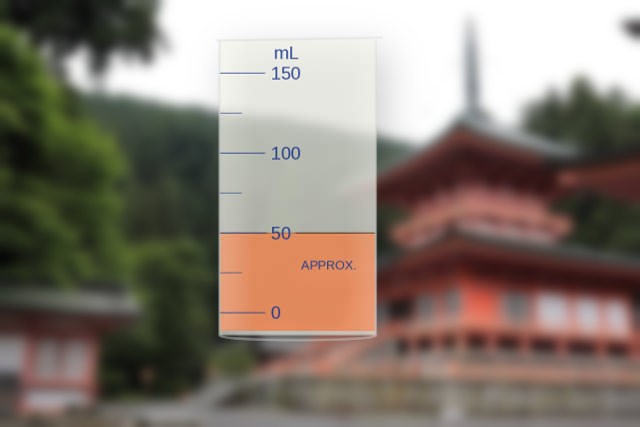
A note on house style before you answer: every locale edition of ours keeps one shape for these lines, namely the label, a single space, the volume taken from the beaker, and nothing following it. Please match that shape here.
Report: 50 mL
